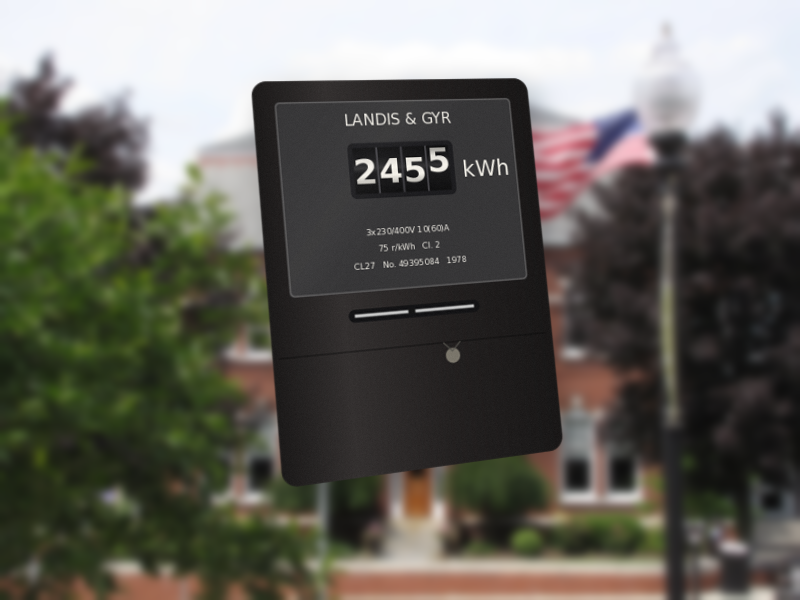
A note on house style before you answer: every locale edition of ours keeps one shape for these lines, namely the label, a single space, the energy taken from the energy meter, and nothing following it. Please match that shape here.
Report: 2455 kWh
